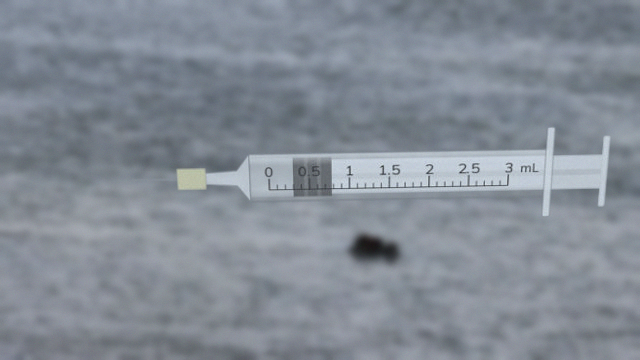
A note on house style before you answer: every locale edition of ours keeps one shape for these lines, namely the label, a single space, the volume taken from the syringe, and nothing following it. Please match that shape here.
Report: 0.3 mL
